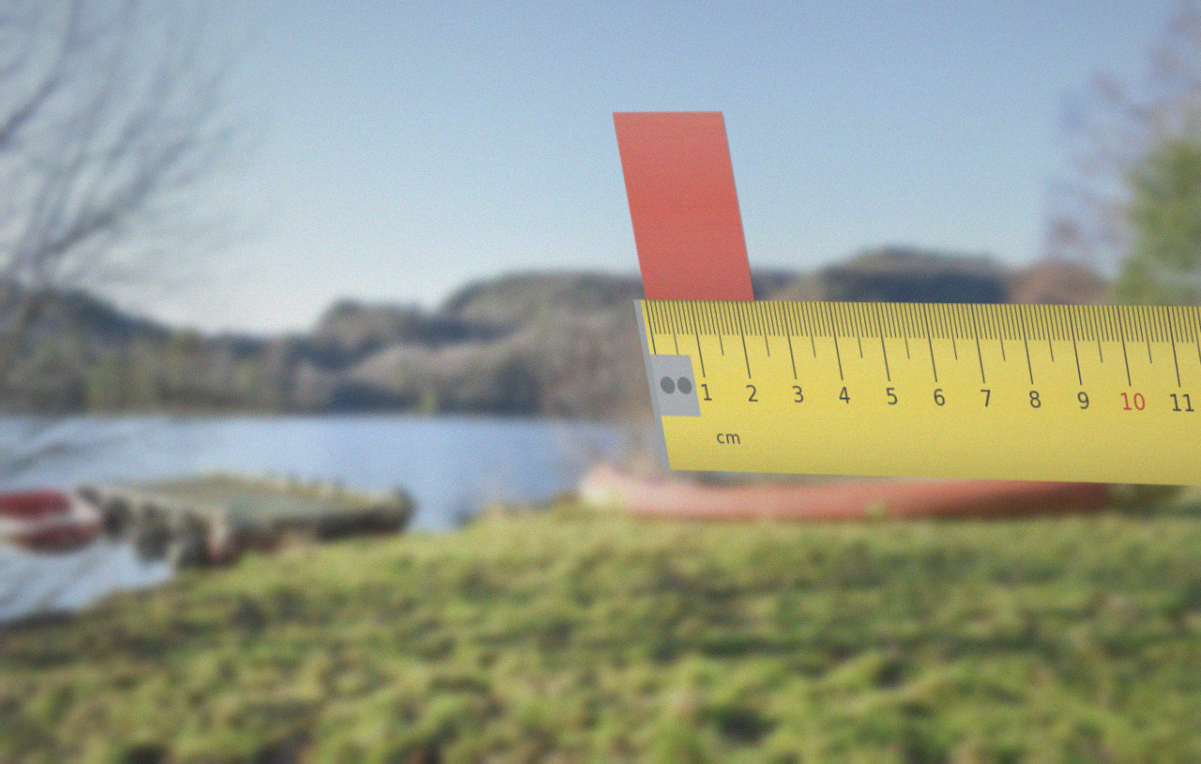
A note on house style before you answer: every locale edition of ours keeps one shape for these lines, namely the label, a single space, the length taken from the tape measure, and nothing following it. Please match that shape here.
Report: 2.4 cm
